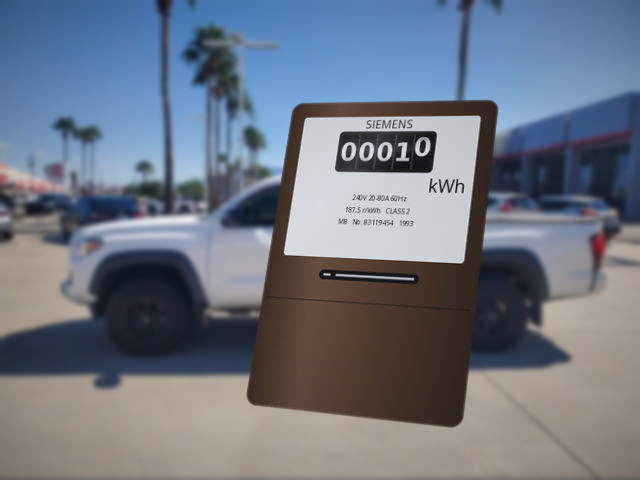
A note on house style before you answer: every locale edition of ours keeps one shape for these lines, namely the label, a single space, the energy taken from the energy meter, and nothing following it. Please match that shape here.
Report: 10 kWh
